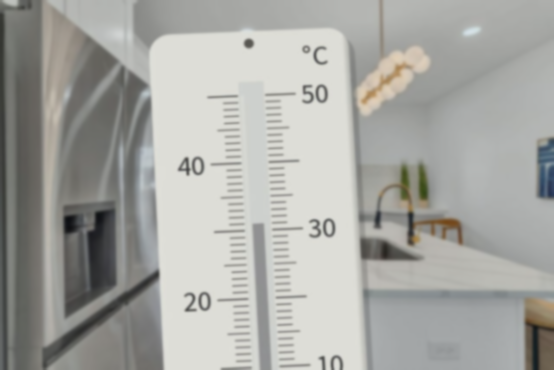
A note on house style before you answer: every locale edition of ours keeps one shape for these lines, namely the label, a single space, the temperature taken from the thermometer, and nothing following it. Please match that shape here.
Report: 31 °C
